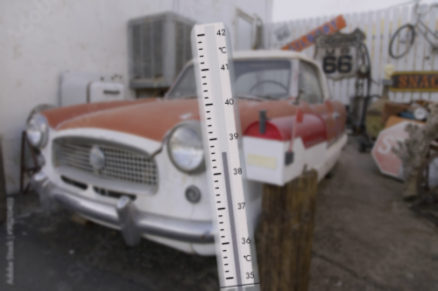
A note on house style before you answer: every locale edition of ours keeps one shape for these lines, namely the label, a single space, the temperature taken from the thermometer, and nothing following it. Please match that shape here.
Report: 38.6 °C
